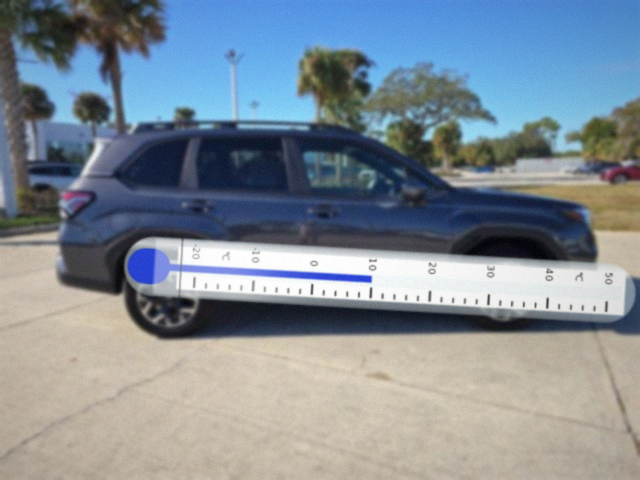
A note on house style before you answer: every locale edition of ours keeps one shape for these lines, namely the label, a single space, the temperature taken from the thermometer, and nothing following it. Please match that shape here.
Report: 10 °C
